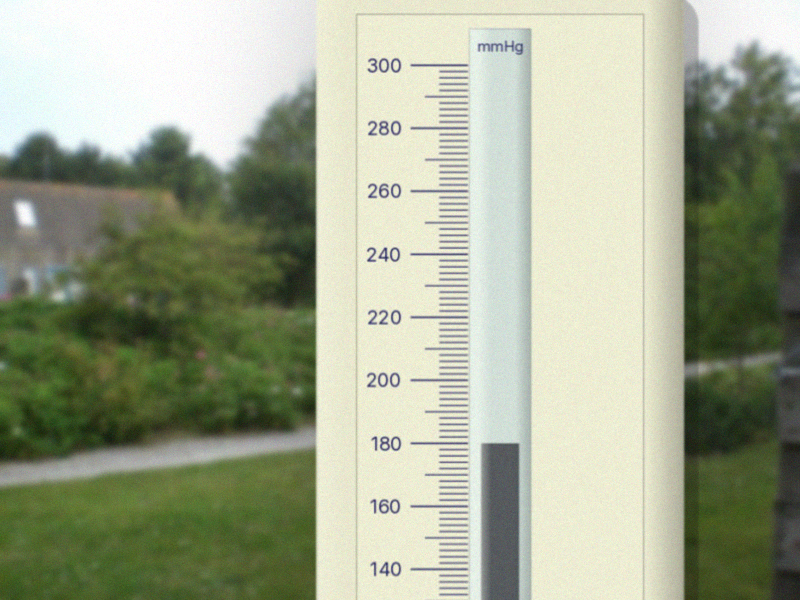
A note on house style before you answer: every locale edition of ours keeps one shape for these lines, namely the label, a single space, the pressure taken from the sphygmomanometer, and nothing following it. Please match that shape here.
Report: 180 mmHg
